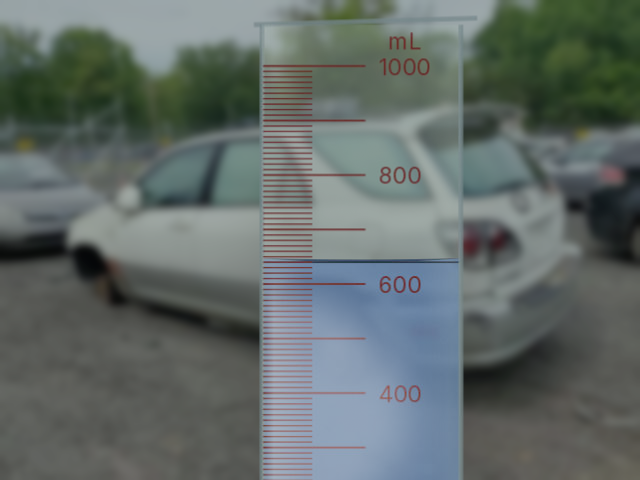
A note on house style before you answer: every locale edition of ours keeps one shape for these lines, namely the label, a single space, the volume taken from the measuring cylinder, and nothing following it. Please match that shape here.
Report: 640 mL
